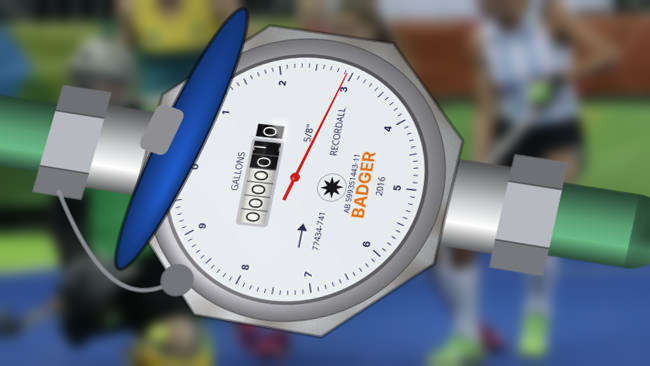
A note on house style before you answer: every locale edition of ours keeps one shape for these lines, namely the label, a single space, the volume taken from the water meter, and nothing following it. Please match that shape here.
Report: 12.9 gal
